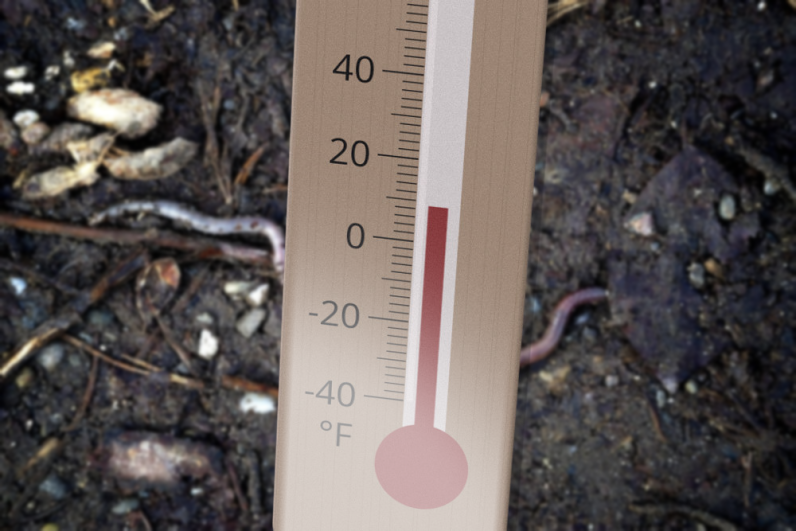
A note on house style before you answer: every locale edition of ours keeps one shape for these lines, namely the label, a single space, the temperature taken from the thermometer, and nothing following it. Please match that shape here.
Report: 9 °F
